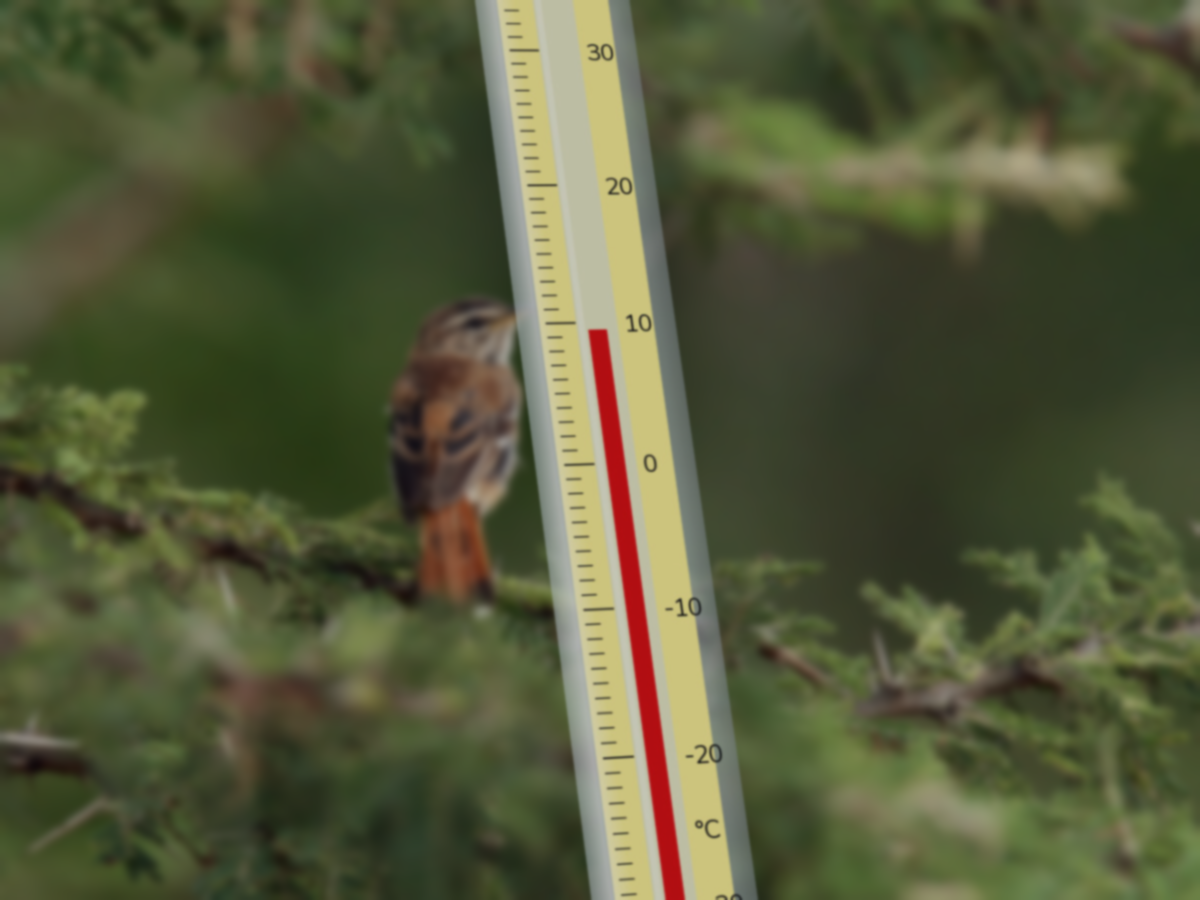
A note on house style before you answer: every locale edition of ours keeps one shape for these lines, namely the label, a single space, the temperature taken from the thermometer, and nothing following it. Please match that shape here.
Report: 9.5 °C
